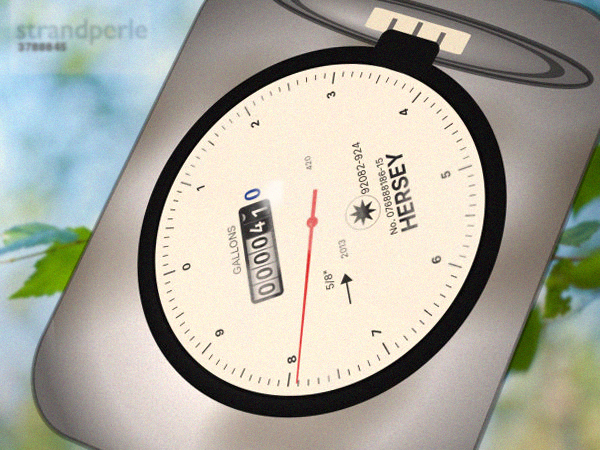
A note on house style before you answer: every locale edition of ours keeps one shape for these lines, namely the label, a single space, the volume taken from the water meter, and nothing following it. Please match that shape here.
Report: 407.9 gal
